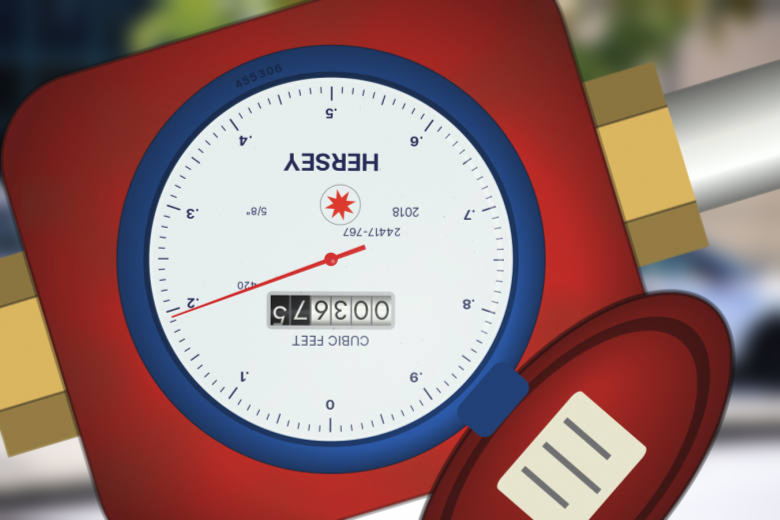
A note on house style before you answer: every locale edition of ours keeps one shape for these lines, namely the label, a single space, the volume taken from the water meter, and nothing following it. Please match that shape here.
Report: 3675.19 ft³
